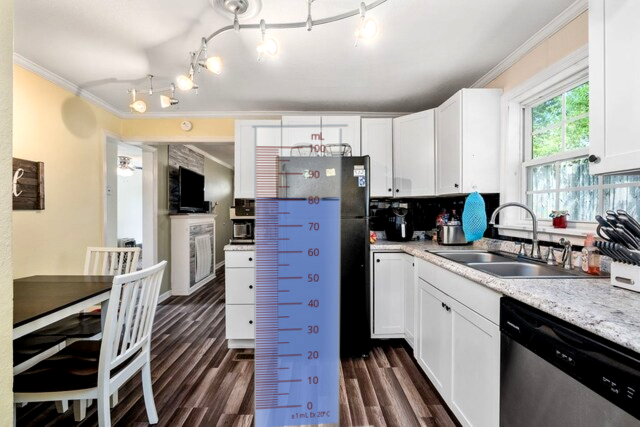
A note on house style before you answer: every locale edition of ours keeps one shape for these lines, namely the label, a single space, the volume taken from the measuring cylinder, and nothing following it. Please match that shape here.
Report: 80 mL
